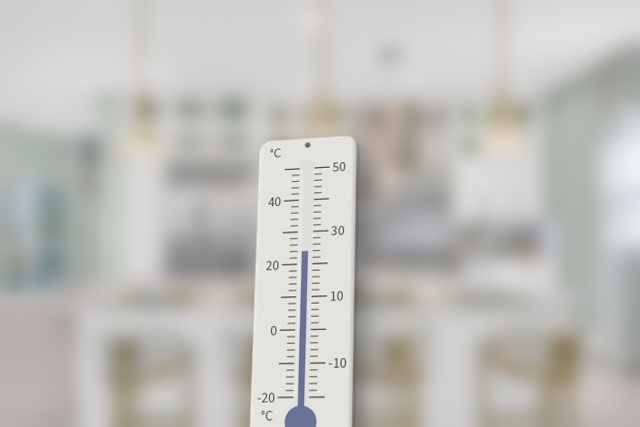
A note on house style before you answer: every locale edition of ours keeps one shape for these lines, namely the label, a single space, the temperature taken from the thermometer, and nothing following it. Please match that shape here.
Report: 24 °C
